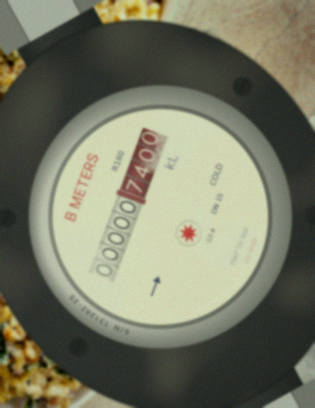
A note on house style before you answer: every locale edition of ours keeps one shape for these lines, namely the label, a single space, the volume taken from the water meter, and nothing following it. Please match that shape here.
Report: 0.7400 kL
